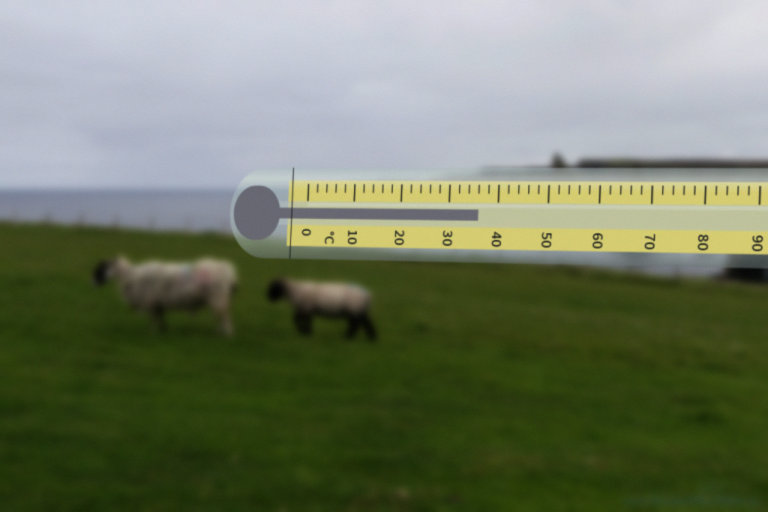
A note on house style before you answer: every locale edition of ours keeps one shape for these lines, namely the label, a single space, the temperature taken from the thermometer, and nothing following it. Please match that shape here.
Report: 36 °C
